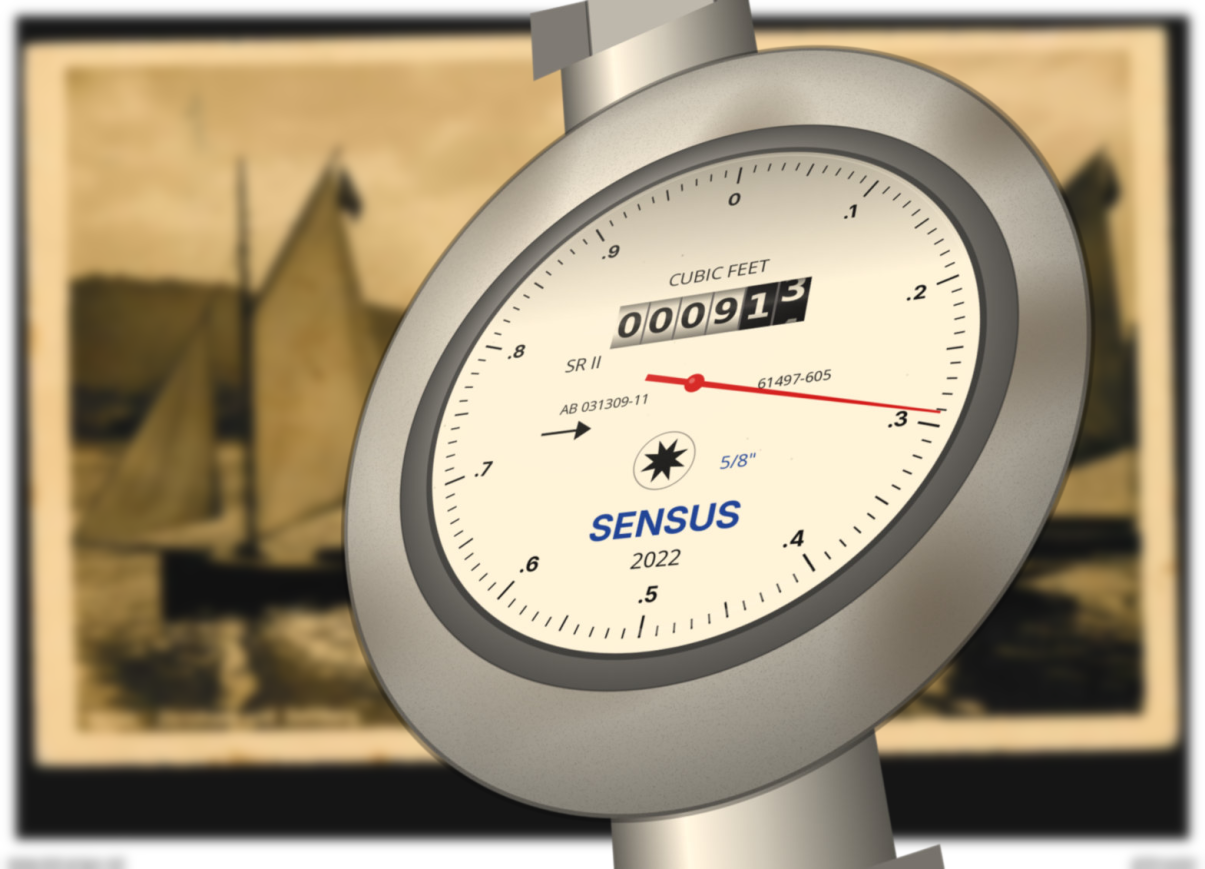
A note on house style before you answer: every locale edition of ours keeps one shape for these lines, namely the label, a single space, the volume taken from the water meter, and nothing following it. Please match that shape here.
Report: 913.29 ft³
